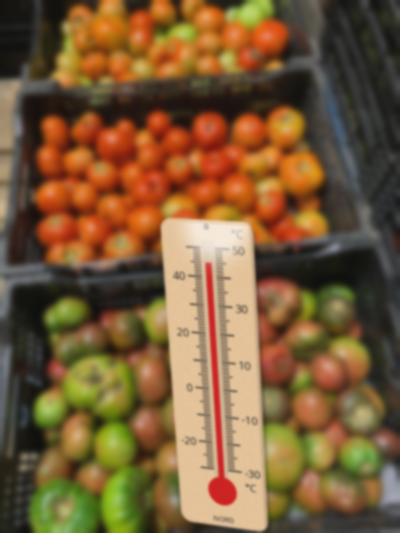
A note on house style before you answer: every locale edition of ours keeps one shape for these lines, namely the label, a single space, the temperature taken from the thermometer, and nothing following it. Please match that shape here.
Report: 45 °C
